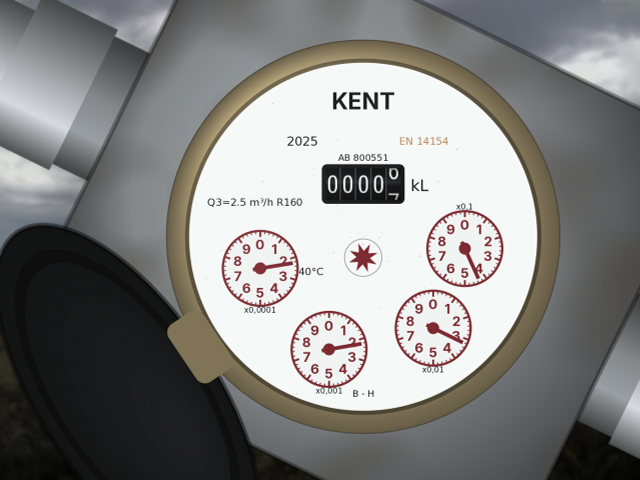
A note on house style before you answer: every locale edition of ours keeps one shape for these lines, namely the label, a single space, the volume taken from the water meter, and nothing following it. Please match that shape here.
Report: 6.4322 kL
